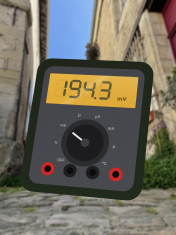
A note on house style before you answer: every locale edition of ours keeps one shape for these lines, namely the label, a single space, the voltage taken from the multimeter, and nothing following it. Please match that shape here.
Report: 194.3 mV
